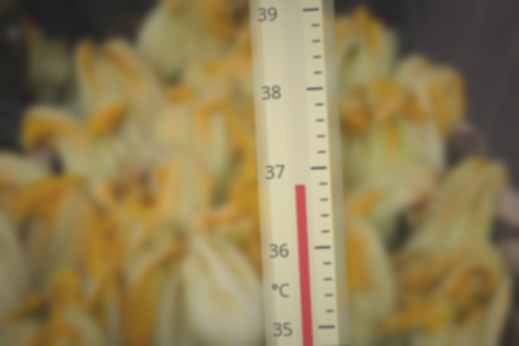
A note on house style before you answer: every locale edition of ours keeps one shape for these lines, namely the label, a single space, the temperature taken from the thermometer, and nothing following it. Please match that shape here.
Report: 36.8 °C
